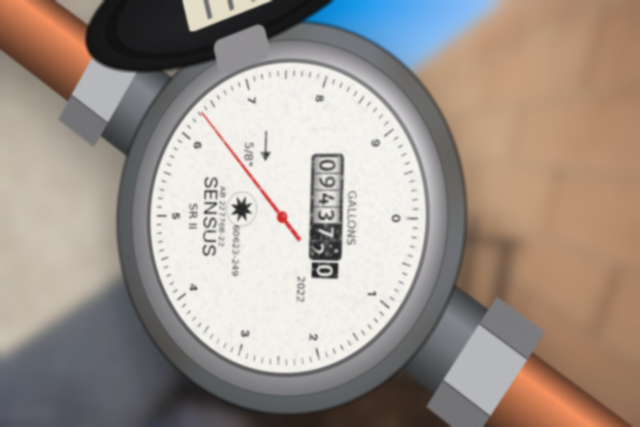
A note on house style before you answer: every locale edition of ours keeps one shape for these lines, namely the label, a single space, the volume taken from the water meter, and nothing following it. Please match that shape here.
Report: 943716.3 gal
